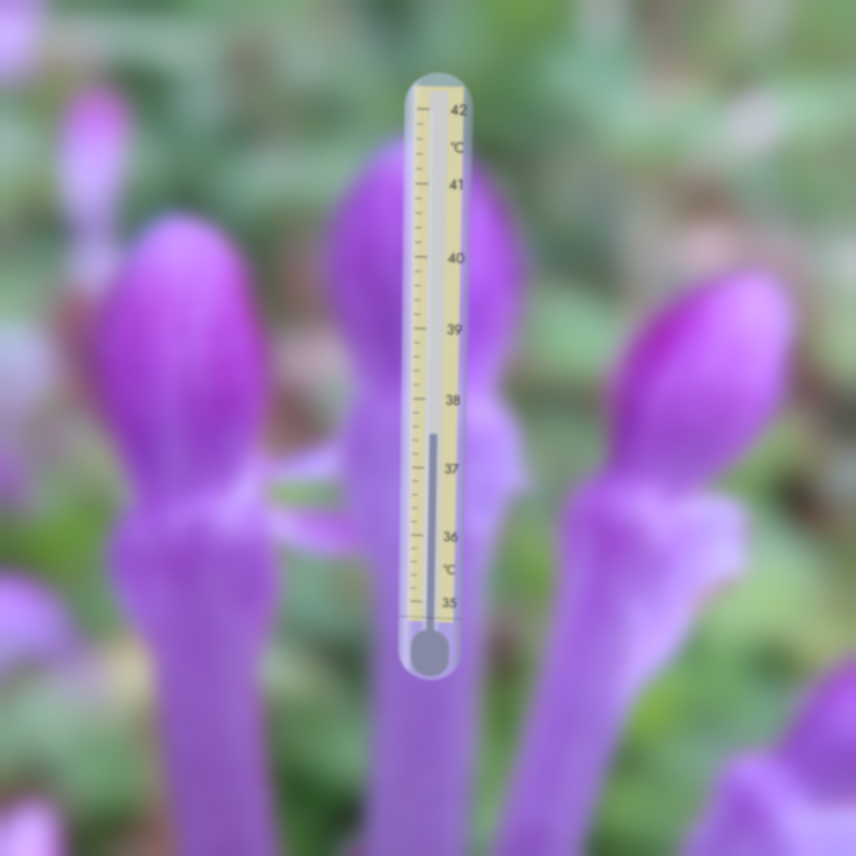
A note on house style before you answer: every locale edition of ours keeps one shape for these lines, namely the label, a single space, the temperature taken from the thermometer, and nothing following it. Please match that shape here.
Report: 37.5 °C
